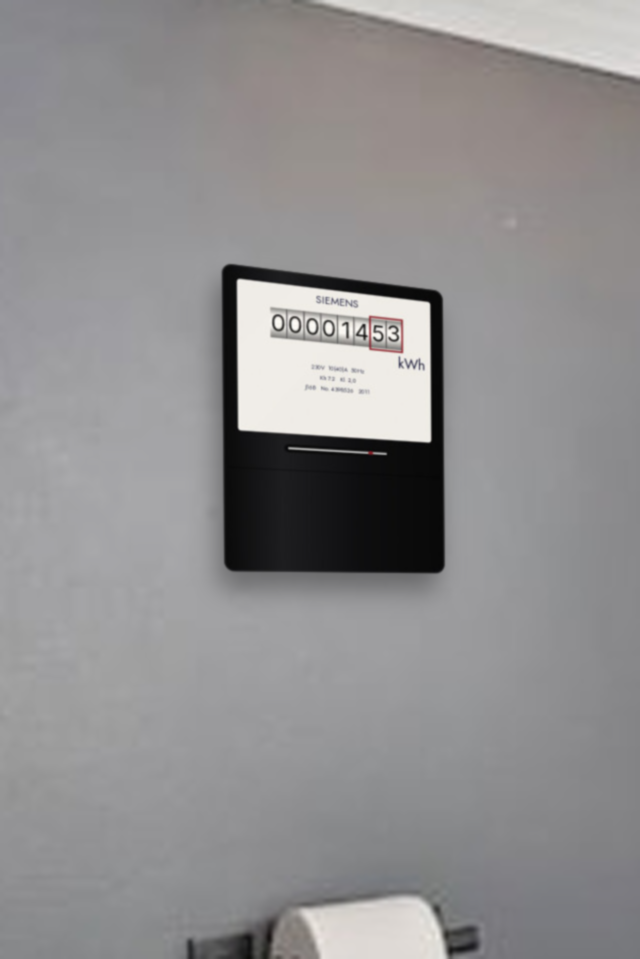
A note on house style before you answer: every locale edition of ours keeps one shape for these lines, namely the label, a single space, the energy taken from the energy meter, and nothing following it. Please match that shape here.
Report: 14.53 kWh
